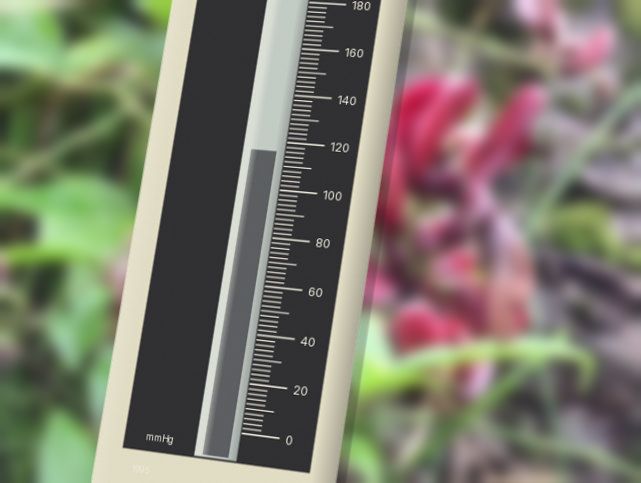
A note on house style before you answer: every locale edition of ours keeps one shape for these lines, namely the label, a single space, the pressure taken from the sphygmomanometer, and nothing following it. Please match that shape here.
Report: 116 mmHg
